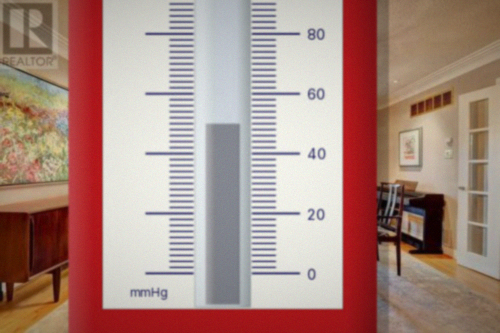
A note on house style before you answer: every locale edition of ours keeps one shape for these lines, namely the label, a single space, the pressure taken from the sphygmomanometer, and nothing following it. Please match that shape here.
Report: 50 mmHg
